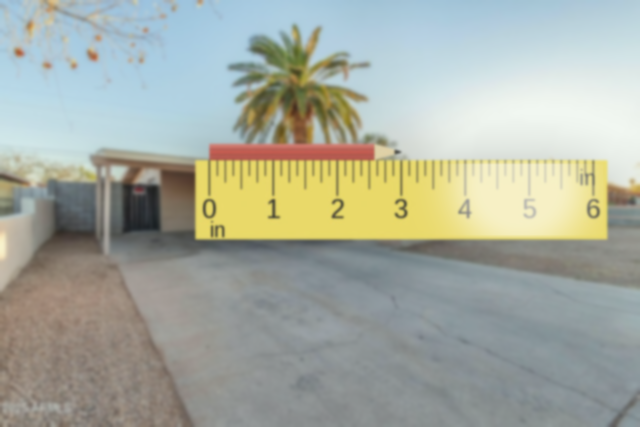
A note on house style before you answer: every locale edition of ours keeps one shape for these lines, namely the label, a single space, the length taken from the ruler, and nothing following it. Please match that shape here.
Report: 3 in
